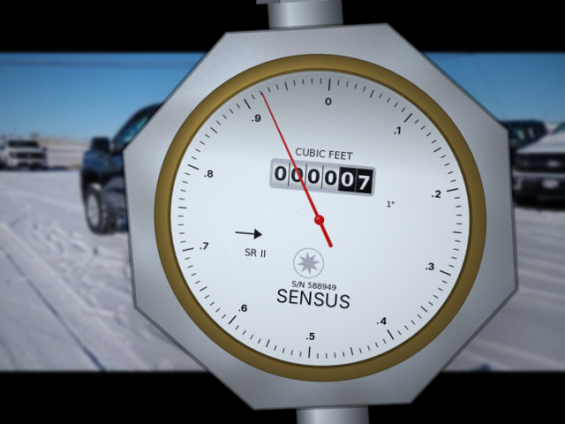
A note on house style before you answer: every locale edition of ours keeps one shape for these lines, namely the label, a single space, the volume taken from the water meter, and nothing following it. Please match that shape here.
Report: 6.92 ft³
